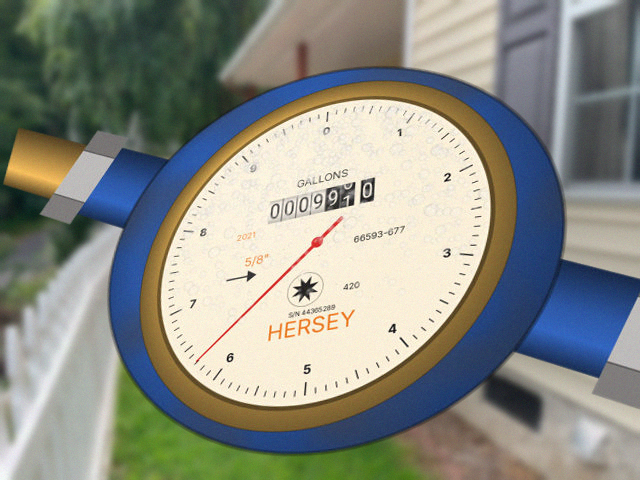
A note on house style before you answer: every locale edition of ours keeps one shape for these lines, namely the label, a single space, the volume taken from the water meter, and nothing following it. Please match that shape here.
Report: 9906.3 gal
